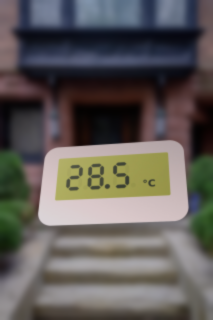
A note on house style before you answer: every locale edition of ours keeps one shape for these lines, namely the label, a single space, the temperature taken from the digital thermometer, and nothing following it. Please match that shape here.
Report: 28.5 °C
